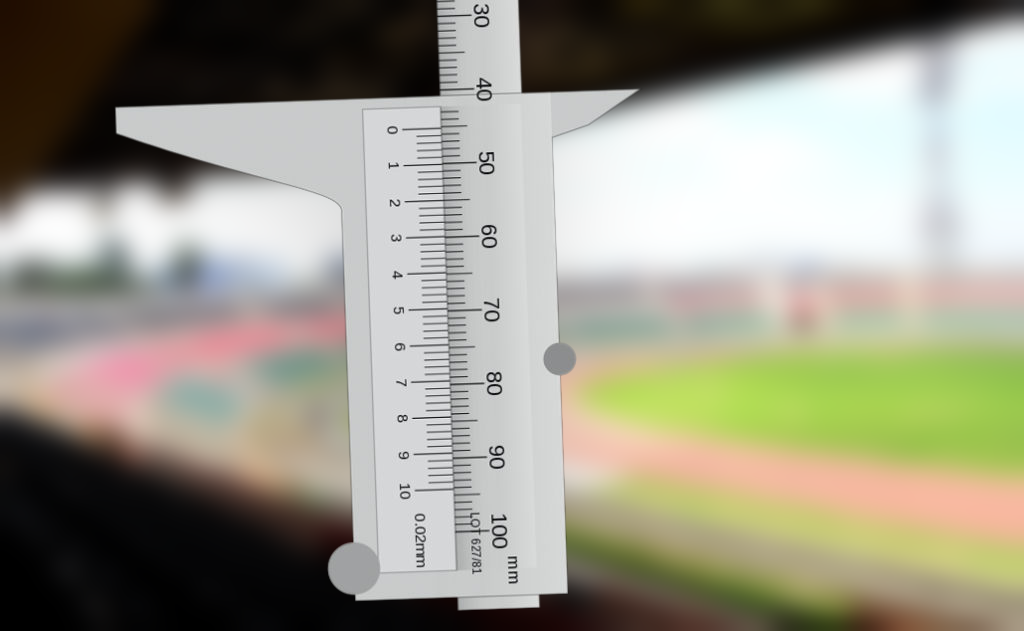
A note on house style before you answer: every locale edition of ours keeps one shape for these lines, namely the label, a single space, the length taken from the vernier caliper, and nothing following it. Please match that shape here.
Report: 45.2 mm
